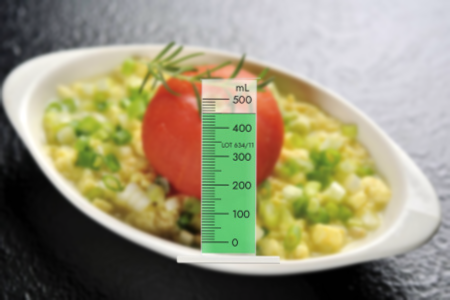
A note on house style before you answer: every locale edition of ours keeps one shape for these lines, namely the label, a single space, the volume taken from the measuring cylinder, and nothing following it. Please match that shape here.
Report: 450 mL
